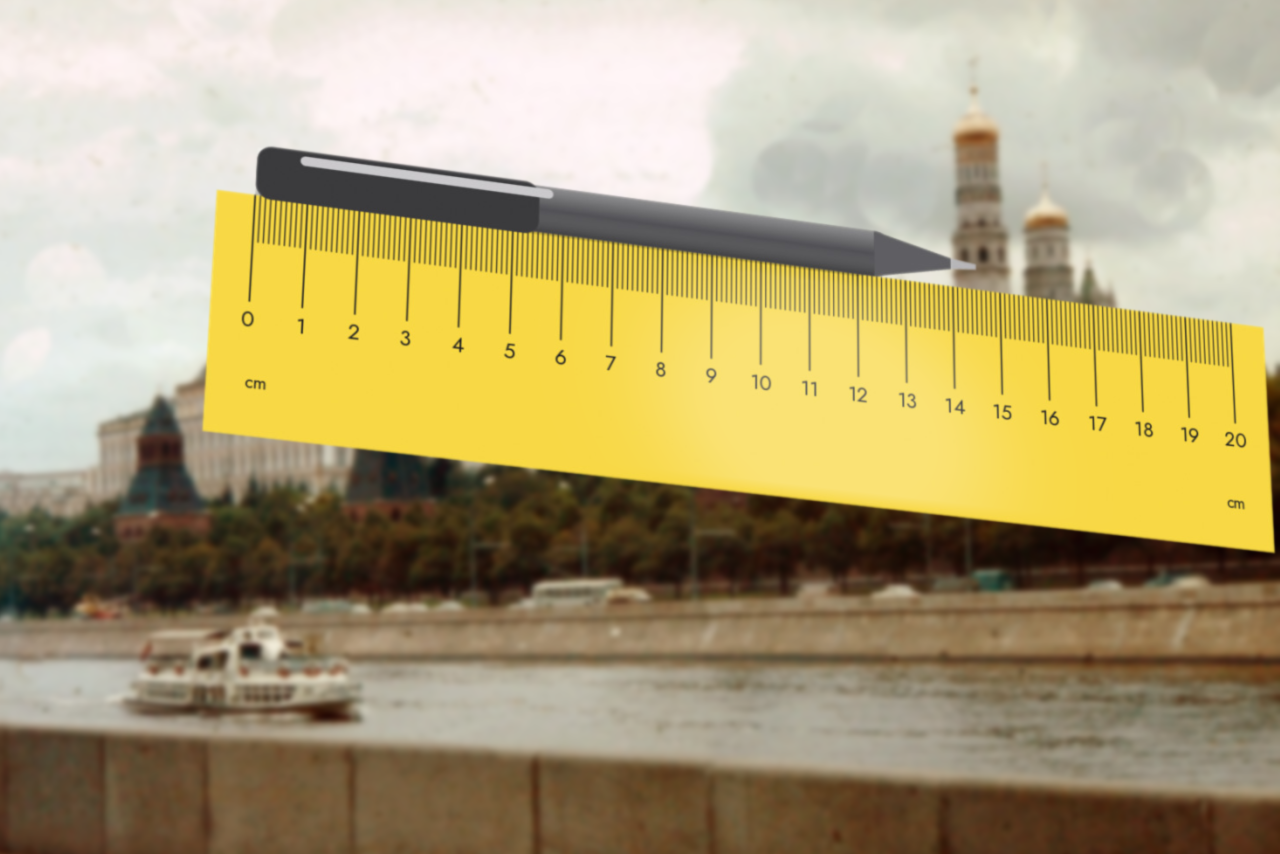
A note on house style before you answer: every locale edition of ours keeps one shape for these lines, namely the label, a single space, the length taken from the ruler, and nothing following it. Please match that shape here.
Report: 14.5 cm
